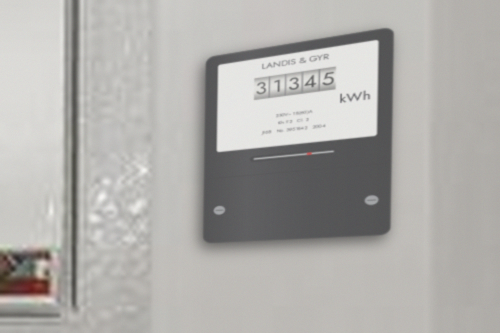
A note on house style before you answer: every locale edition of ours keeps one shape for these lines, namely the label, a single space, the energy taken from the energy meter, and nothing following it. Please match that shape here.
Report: 31345 kWh
